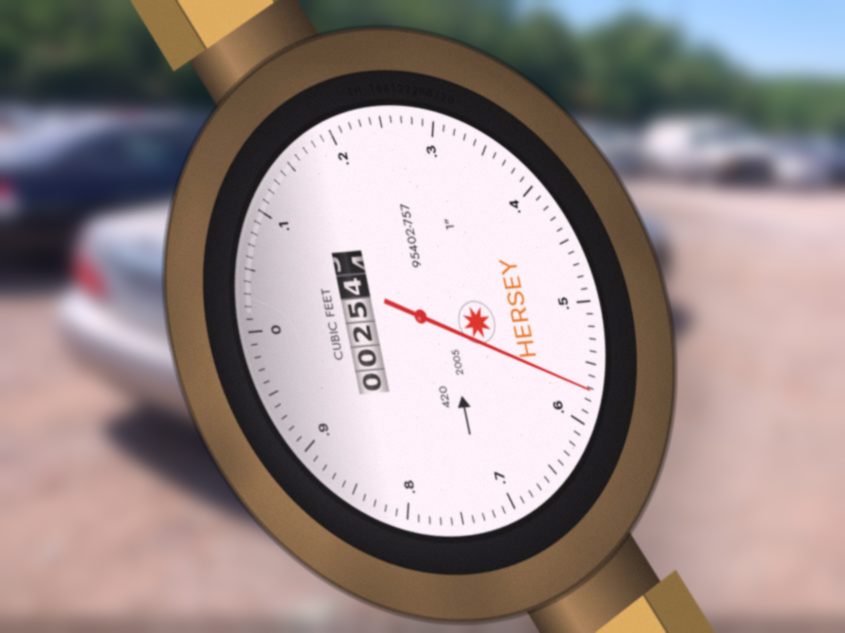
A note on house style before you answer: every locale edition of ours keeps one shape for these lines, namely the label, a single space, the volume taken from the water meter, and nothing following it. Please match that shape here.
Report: 2543.57 ft³
